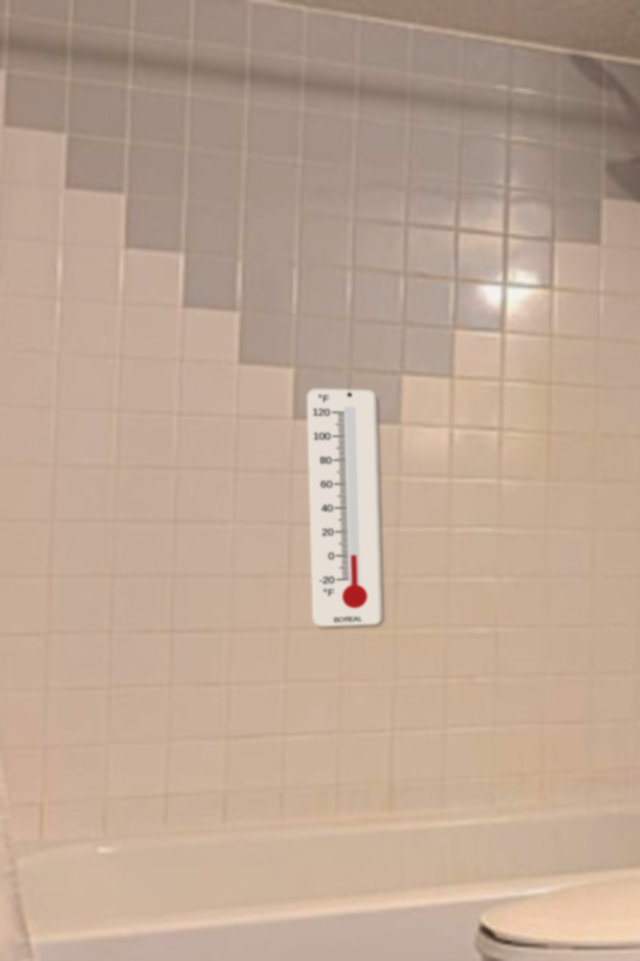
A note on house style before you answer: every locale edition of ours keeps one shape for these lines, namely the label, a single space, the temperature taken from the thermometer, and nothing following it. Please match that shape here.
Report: 0 °F
